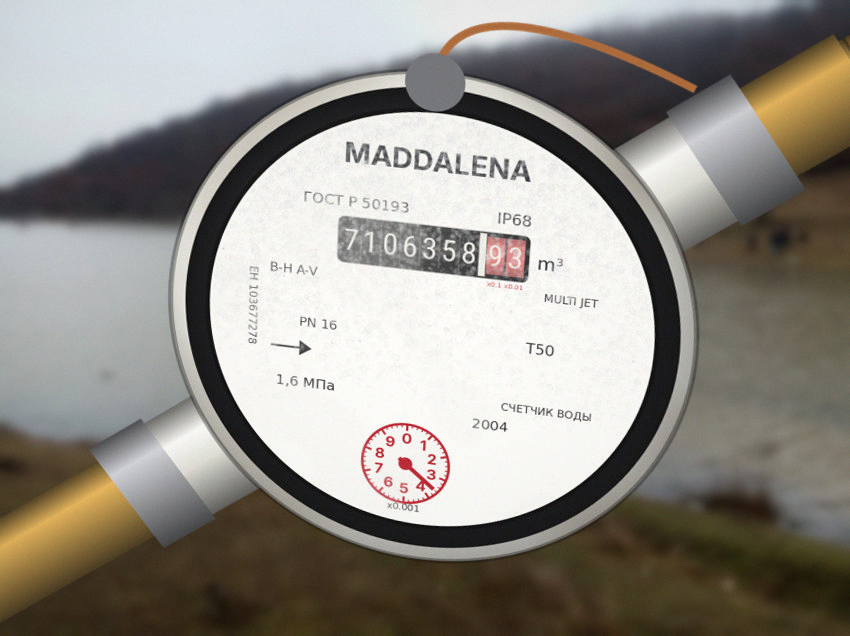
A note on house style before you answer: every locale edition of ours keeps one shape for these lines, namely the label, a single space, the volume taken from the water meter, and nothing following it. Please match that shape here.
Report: 7106358.933 m³
